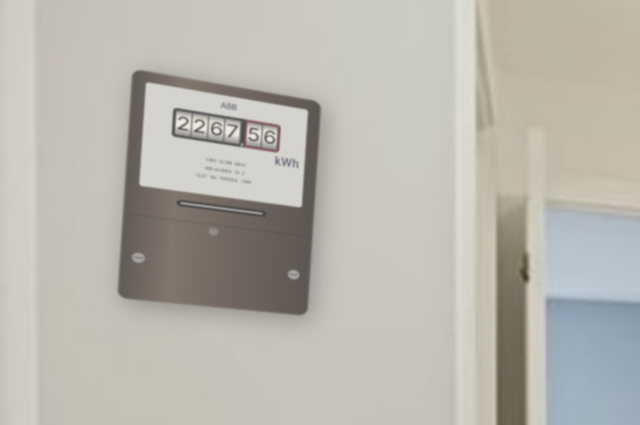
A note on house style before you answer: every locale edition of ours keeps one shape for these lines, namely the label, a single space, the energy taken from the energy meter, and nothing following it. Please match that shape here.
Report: 2267.56 kWh
